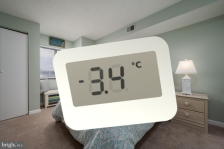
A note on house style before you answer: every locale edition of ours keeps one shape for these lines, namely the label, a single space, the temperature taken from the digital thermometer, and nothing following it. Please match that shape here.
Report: -3.4 °C
